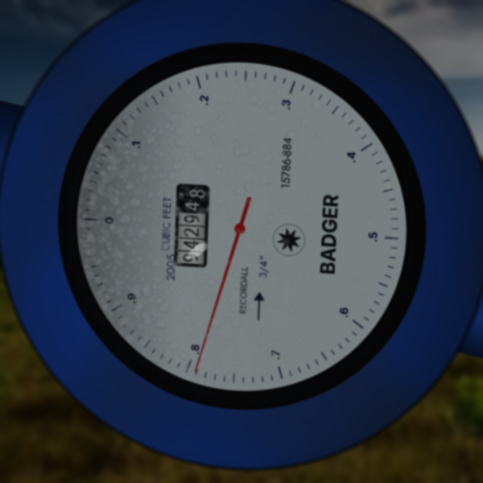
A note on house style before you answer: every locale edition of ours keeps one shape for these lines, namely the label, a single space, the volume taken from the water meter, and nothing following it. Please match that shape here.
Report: 942947.79 ft³
